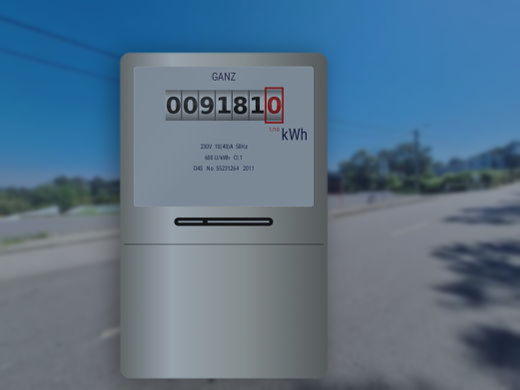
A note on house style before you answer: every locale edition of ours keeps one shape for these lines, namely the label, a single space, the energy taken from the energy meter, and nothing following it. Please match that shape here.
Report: 9181.0 kWh
